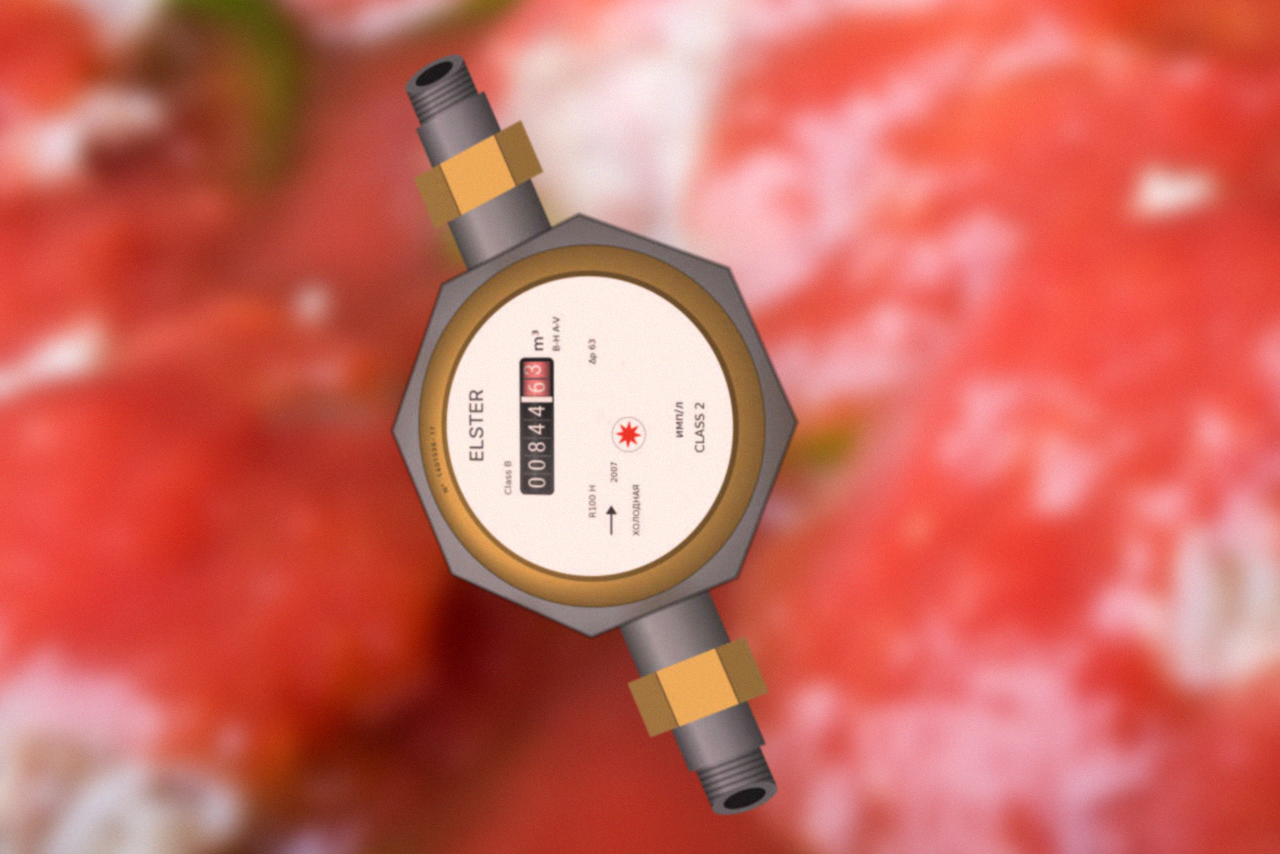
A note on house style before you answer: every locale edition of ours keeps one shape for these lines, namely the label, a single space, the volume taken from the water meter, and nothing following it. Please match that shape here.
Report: 844.63 m³
